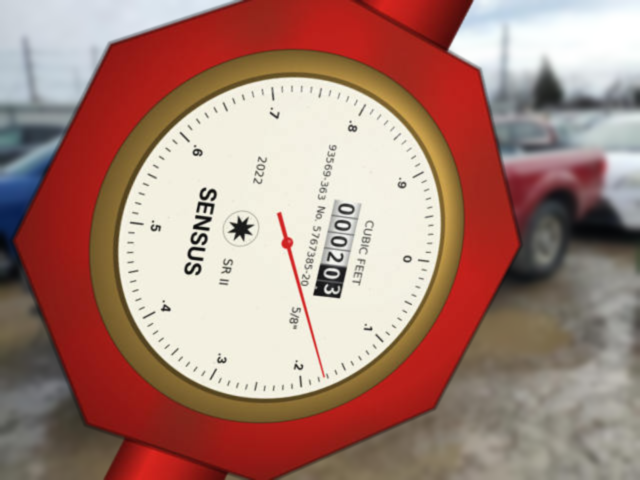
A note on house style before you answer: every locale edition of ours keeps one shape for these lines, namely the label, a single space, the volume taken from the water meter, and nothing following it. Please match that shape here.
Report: 203.17 ft³
